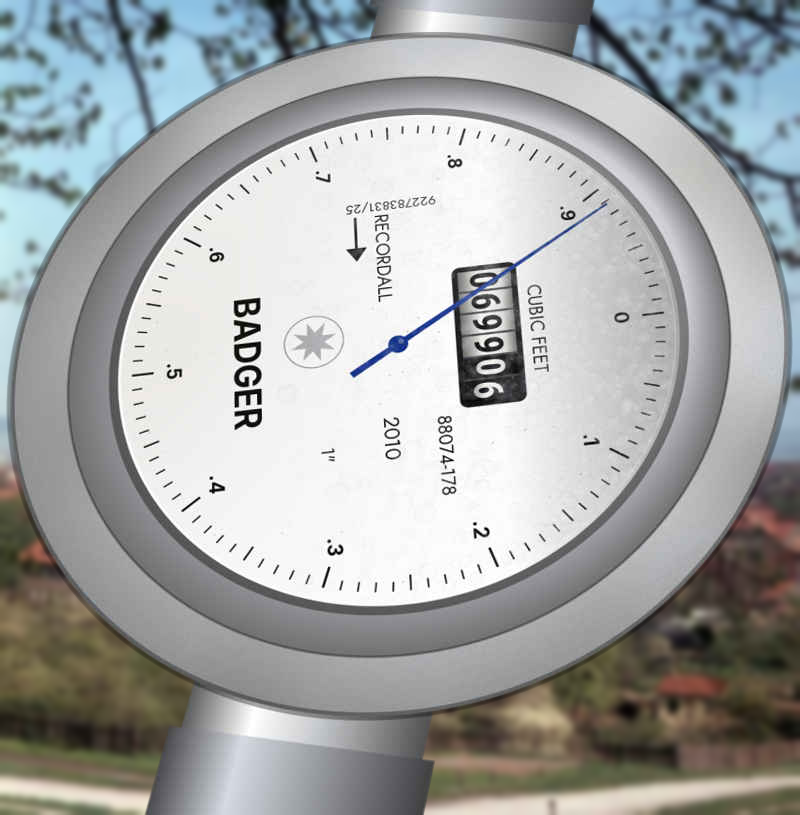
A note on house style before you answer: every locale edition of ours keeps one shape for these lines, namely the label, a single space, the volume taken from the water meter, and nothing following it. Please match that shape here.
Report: 69905.91 ft³
